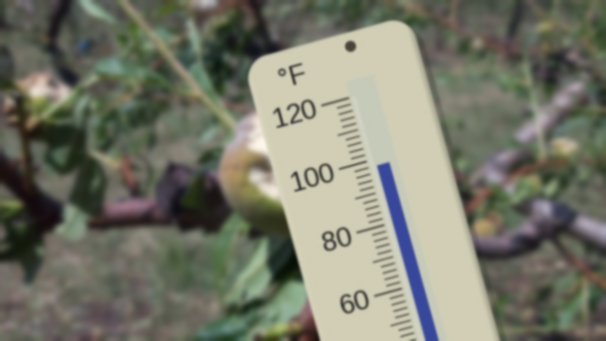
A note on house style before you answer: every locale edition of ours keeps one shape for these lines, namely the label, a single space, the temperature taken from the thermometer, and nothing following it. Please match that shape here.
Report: 98 °F
